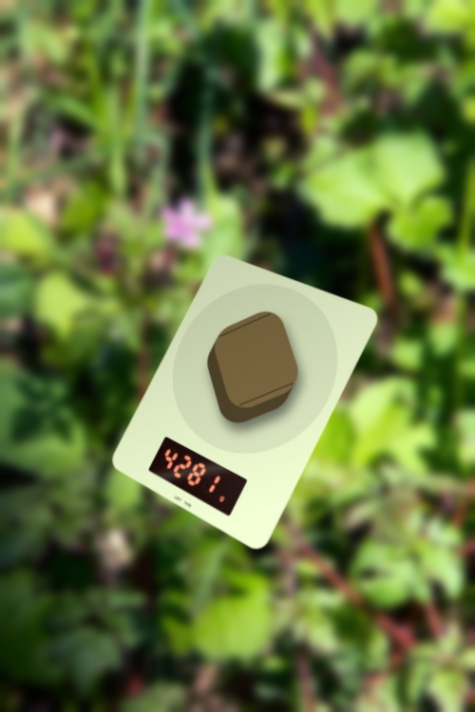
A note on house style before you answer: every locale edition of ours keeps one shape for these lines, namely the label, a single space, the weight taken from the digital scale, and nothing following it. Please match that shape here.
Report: 4281 g
